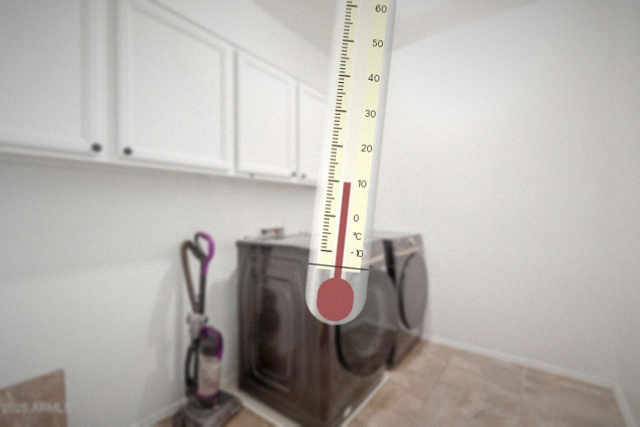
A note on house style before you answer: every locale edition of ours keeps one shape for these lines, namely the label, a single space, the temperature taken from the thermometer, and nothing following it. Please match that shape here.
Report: 10 °C
